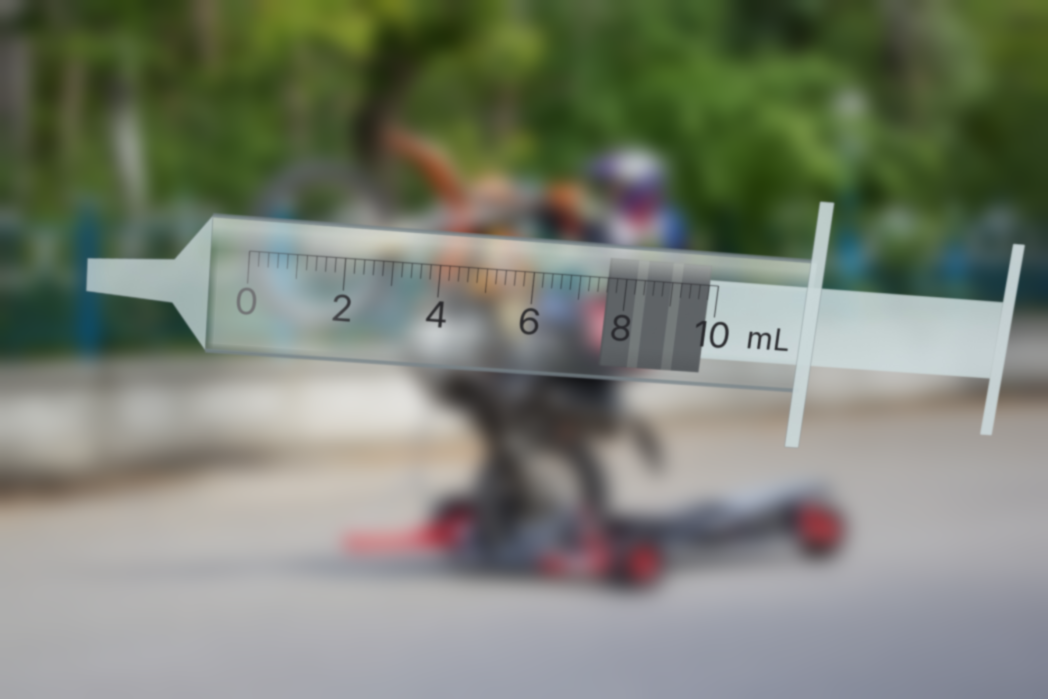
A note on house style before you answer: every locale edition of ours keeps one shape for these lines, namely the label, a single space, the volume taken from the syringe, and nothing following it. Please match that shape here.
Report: 7.6 mL
